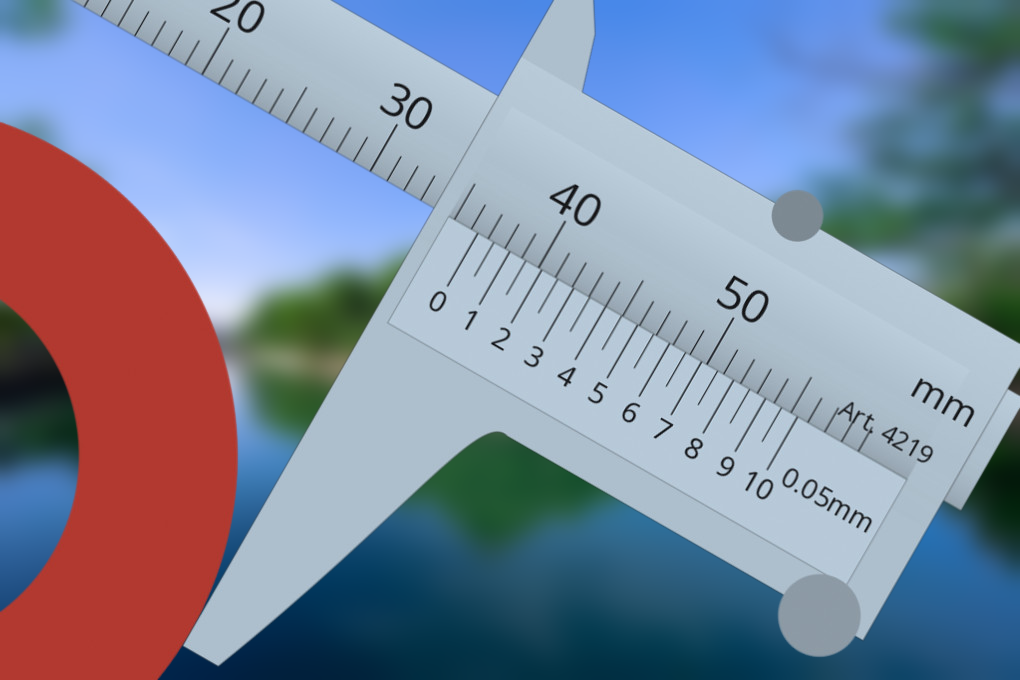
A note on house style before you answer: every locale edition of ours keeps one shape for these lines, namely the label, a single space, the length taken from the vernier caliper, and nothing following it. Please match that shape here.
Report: 36.4 mm
